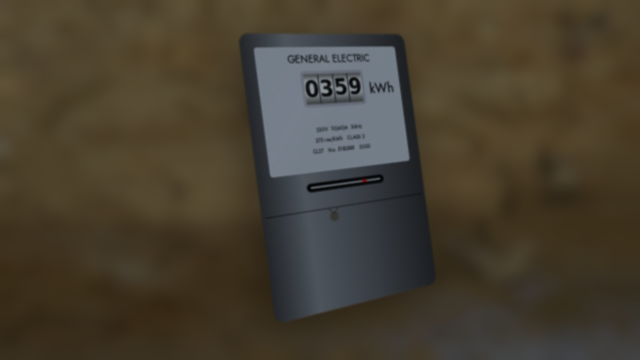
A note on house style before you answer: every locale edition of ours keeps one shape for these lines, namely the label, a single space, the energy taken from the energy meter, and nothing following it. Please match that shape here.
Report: 359 kWh
